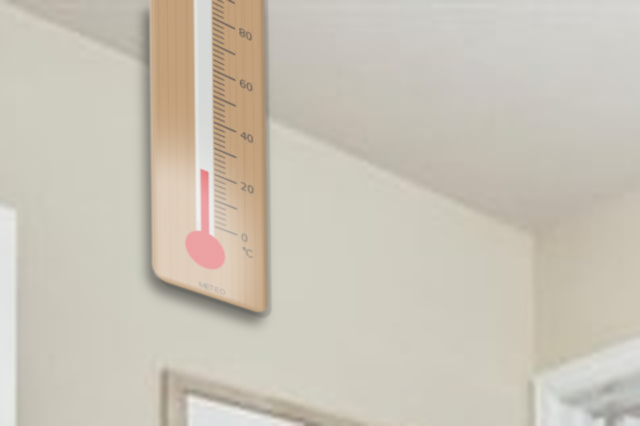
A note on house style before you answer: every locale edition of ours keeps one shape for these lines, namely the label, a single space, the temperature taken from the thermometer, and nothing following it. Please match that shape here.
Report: 20 °C
